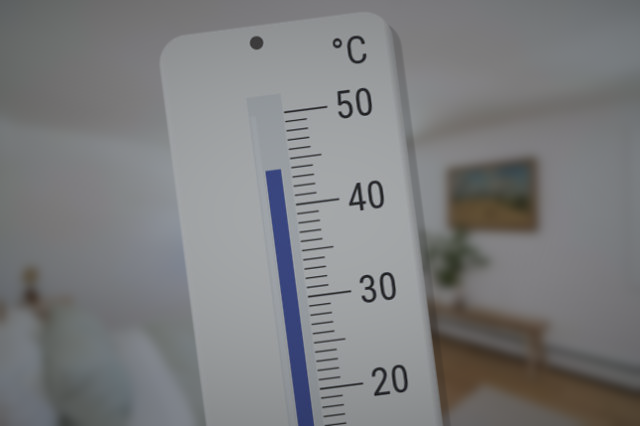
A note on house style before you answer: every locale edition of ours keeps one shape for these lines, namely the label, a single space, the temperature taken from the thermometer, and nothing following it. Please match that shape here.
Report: 44 °C
